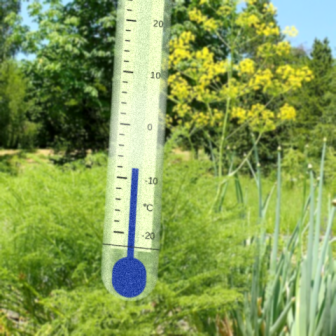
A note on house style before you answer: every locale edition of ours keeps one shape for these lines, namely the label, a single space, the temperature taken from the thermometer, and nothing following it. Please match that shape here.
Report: -8 °C
